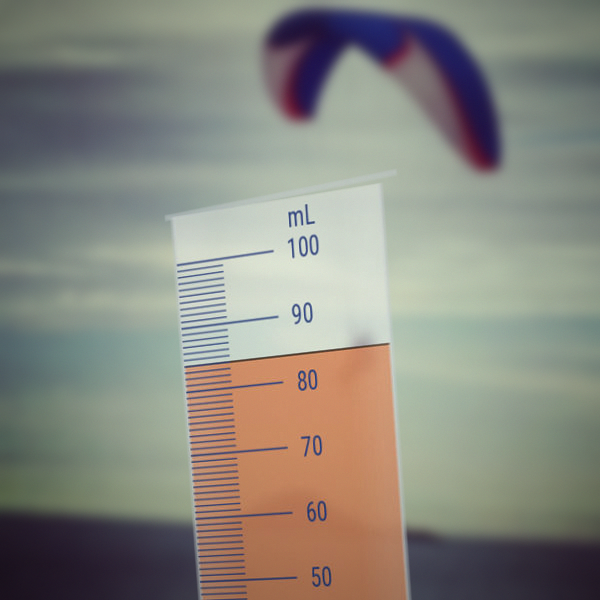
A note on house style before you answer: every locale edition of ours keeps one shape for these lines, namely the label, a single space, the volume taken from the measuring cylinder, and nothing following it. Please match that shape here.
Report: 84 mL
